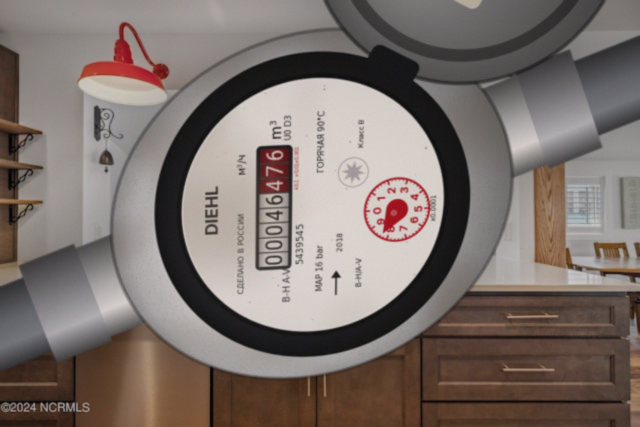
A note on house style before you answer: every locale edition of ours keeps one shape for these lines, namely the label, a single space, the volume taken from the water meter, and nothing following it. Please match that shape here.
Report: 46.4768 m³
